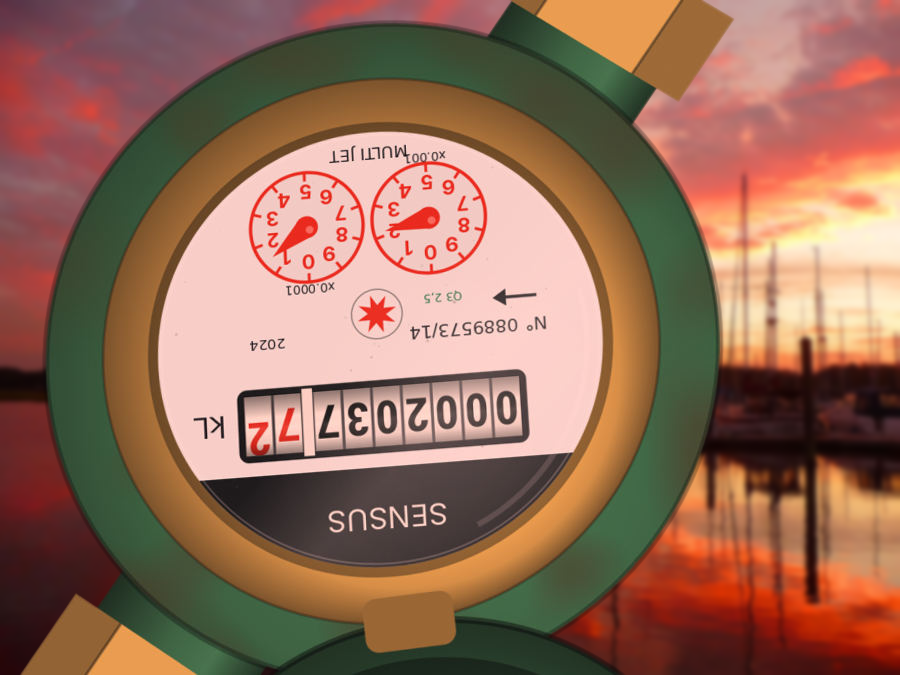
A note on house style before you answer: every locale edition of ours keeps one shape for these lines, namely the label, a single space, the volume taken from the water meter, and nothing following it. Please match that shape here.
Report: 2037.7221 kL
